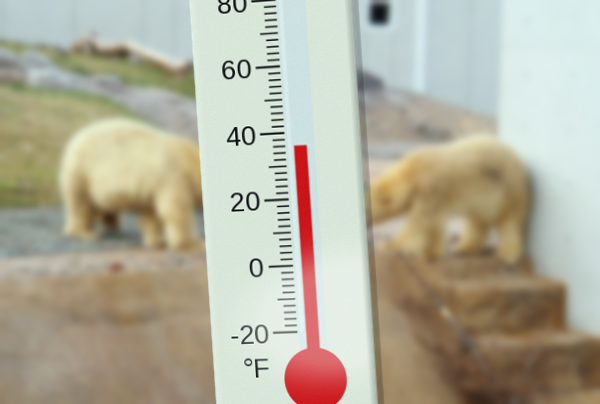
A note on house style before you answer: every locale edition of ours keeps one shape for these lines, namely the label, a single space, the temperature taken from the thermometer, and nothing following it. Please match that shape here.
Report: 36 °F
